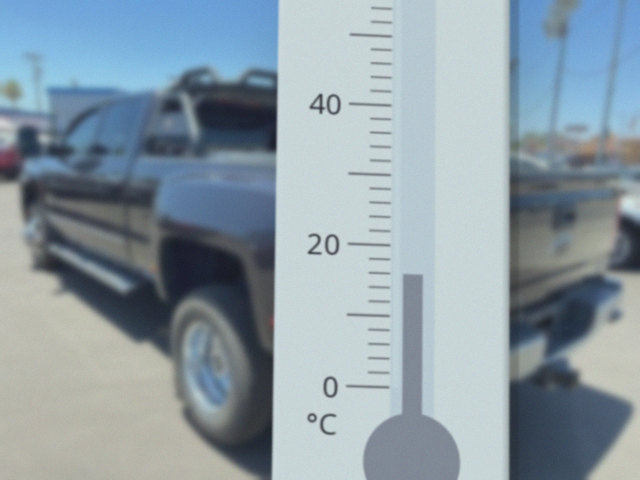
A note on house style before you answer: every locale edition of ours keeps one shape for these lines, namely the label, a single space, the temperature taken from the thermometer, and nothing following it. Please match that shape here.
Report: 16 °C
